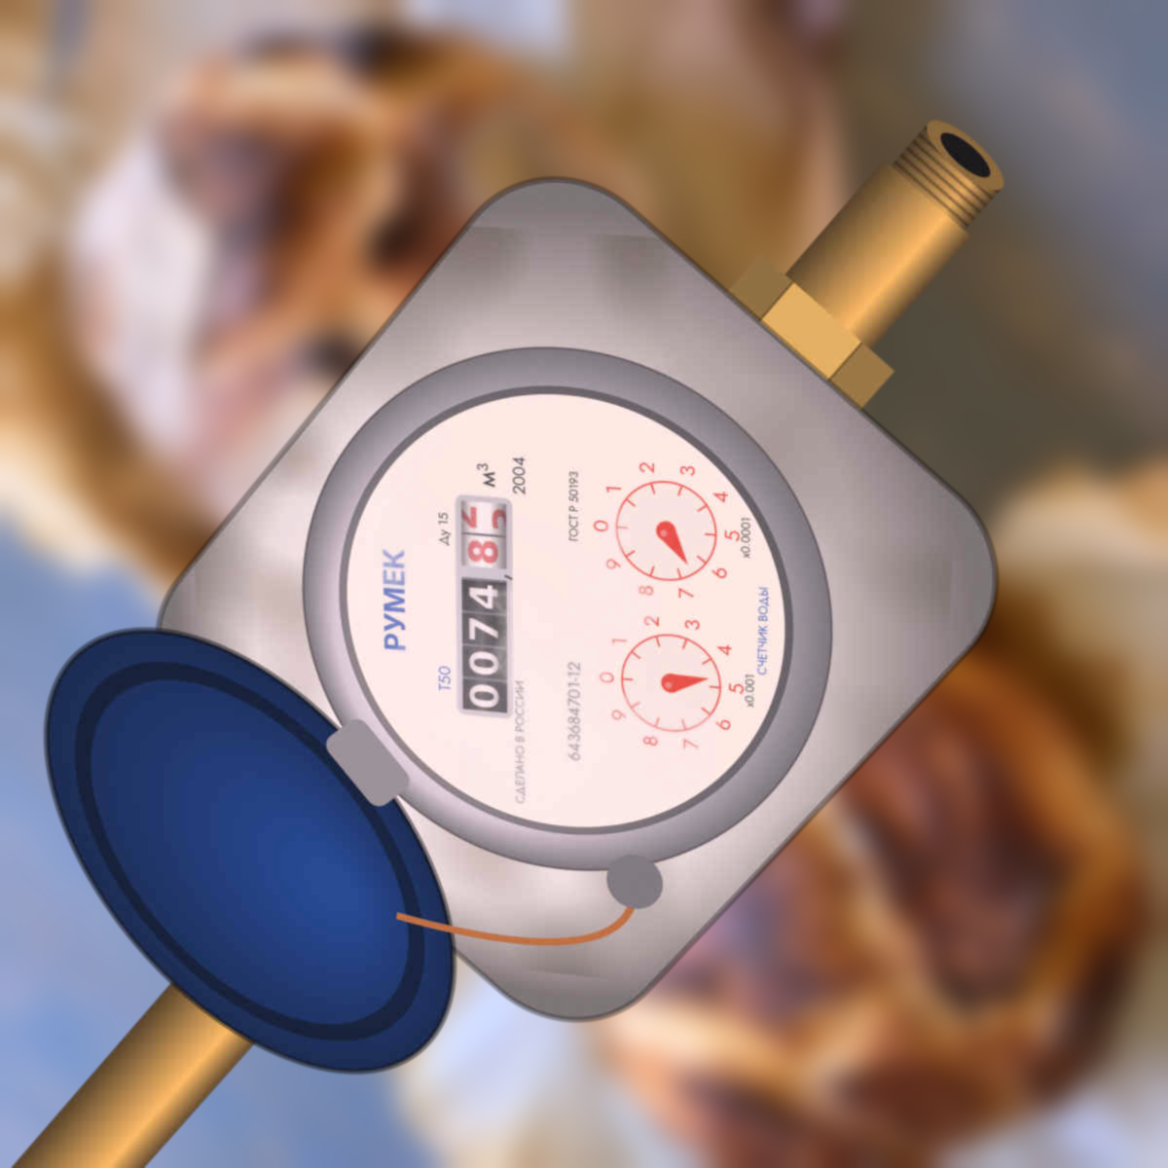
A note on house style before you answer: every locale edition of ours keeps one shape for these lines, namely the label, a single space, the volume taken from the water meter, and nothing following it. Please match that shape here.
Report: 74.8246 m³
